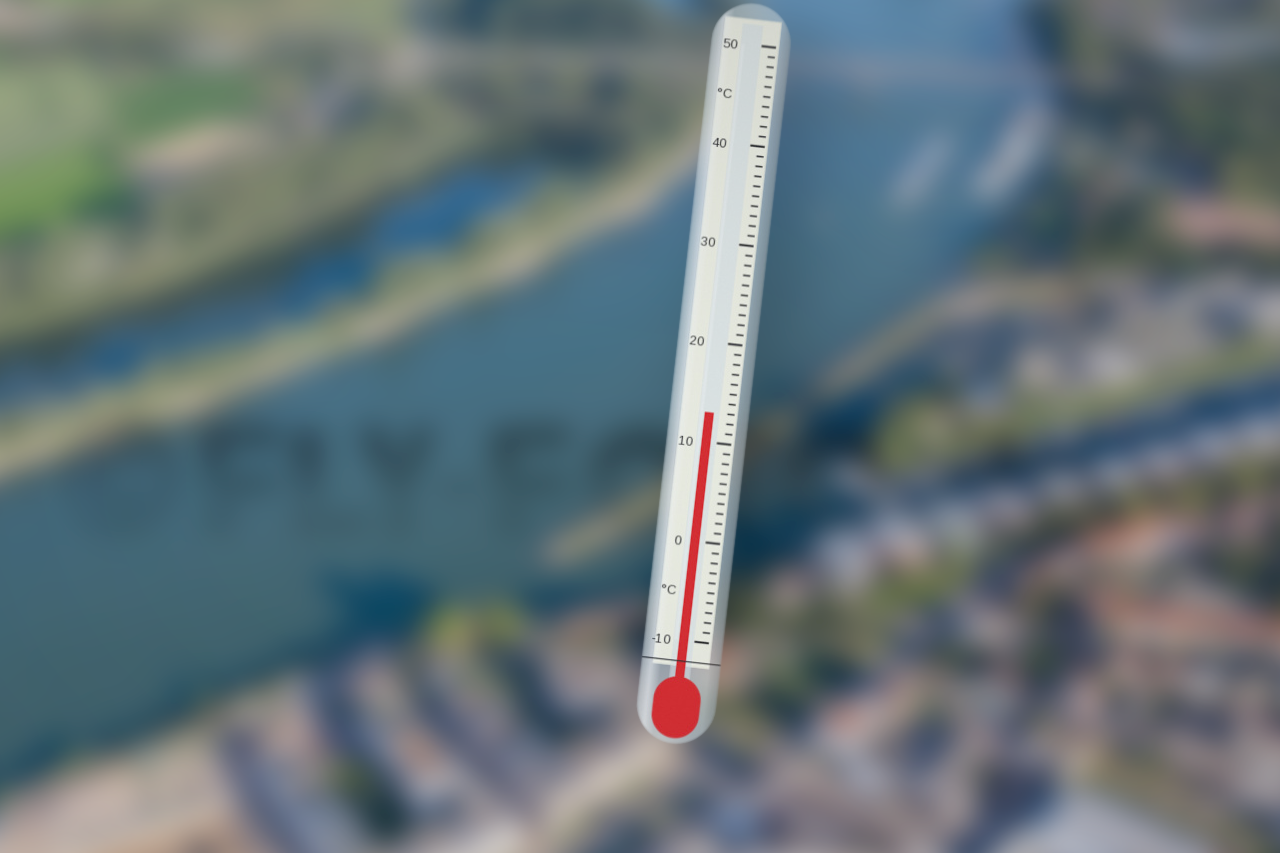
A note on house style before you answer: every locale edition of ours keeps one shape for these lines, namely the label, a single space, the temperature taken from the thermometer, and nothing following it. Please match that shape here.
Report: 13 °C
